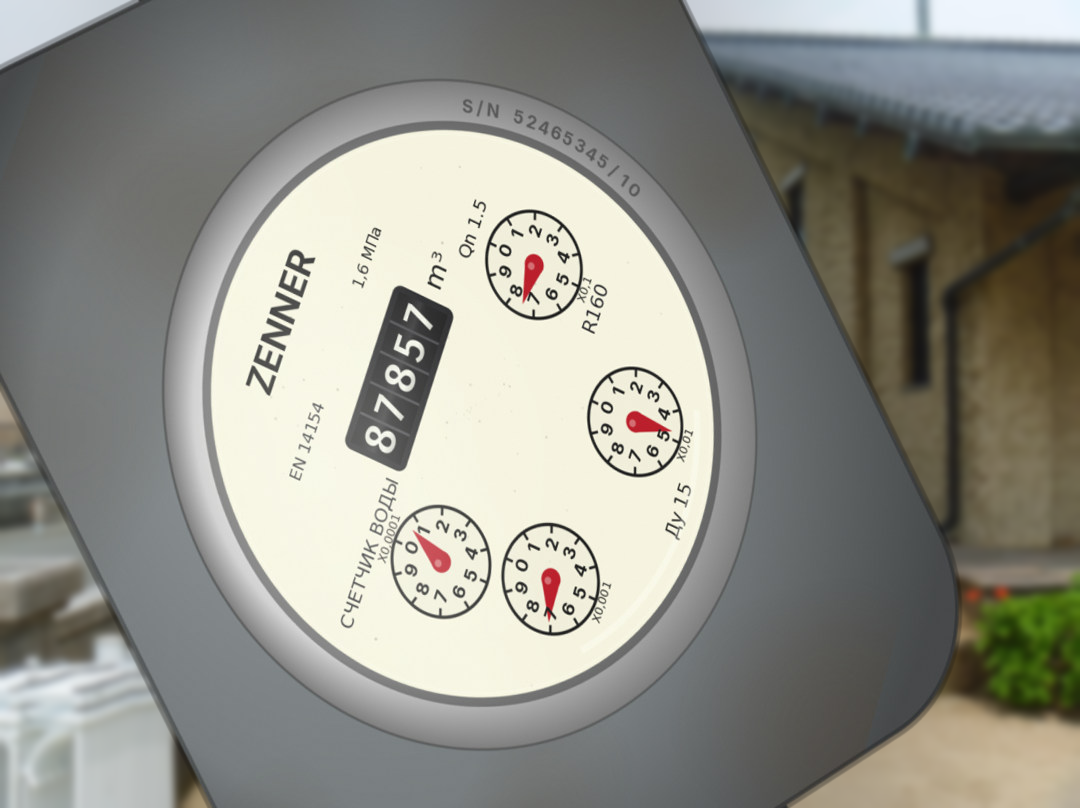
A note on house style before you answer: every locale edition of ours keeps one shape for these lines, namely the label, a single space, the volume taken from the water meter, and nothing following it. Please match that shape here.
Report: 87857.7470 m³
